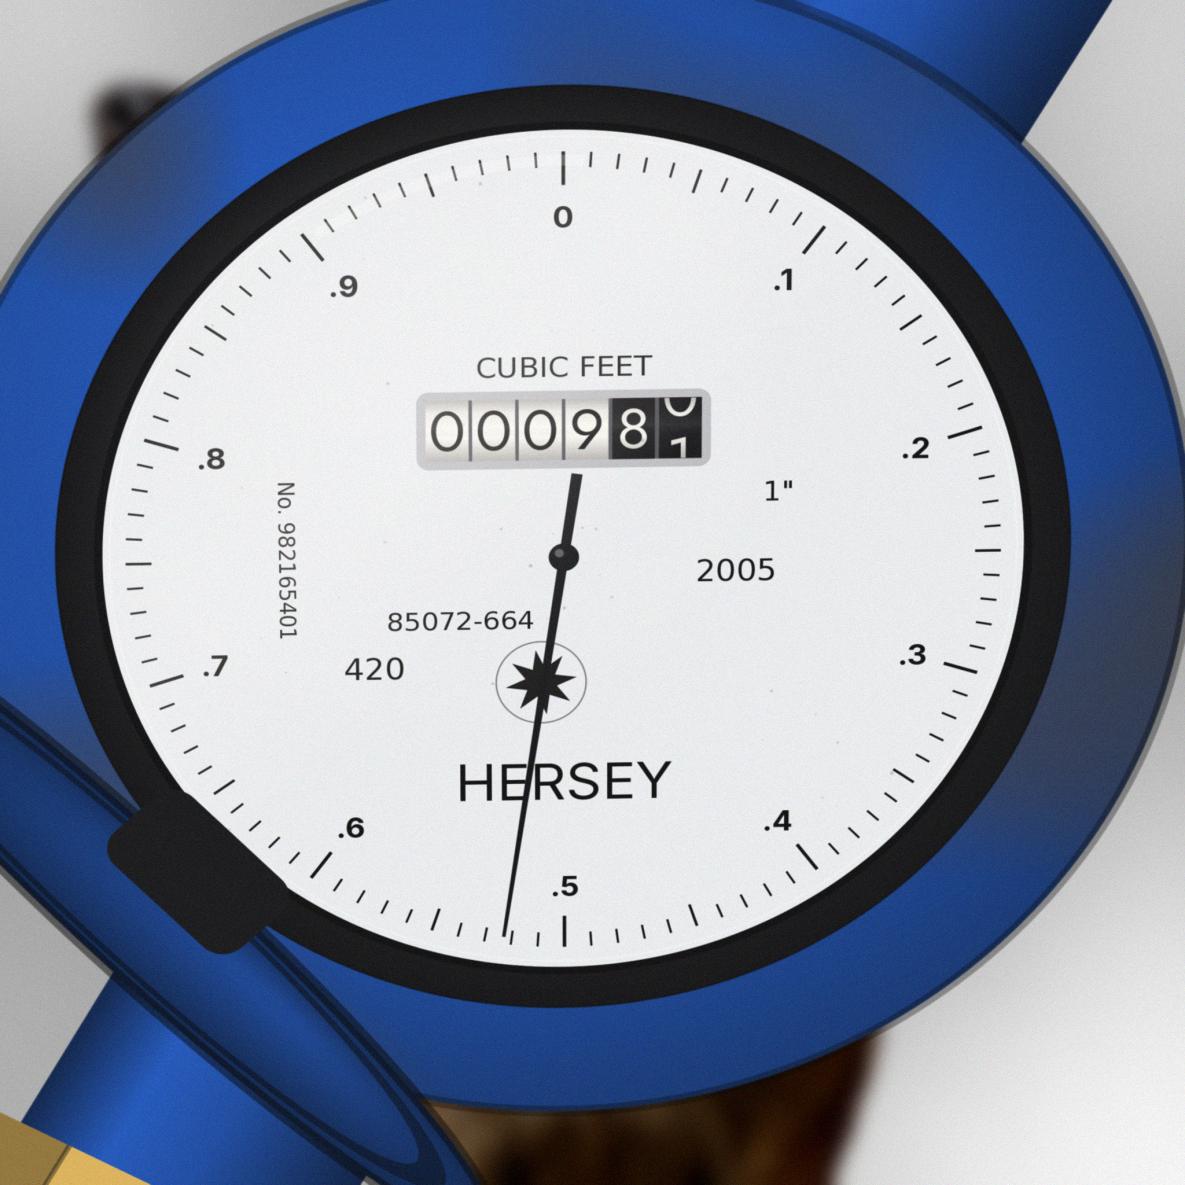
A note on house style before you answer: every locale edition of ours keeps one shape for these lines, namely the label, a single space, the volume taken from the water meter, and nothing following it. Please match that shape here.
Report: 980.52 ft³
